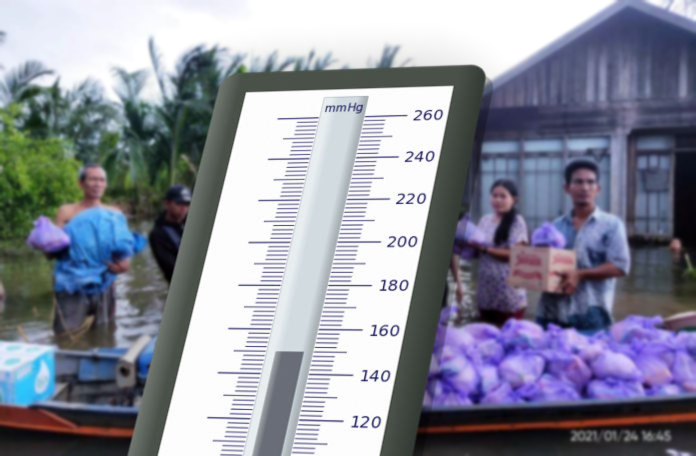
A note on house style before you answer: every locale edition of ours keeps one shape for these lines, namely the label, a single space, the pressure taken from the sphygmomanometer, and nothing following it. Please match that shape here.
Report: 150 mmHg
